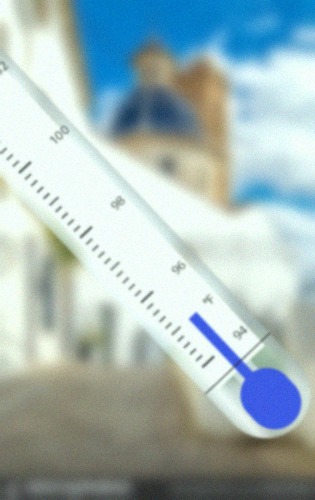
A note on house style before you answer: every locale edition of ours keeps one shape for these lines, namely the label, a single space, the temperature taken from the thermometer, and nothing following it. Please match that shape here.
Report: 95 °F
